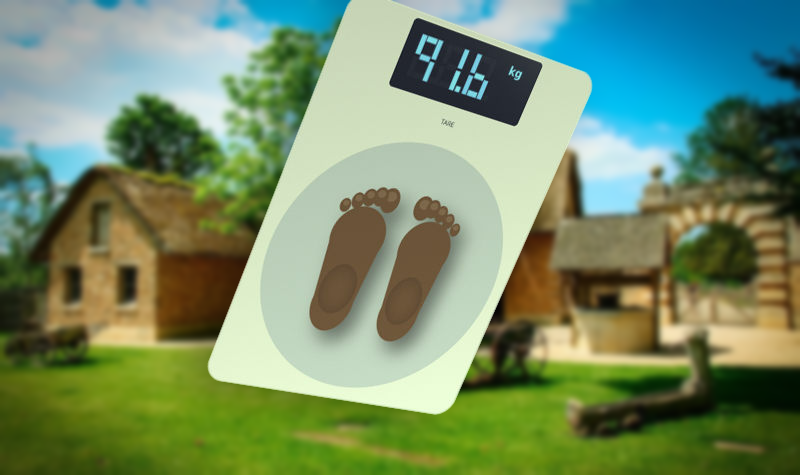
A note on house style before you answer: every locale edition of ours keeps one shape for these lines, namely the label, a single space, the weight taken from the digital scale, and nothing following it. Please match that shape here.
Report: 91.6 kg
